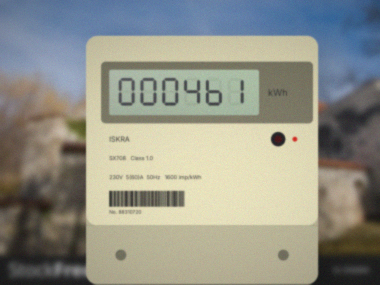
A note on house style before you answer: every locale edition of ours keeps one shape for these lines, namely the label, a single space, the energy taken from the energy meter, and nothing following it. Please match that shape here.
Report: 461 kWh
